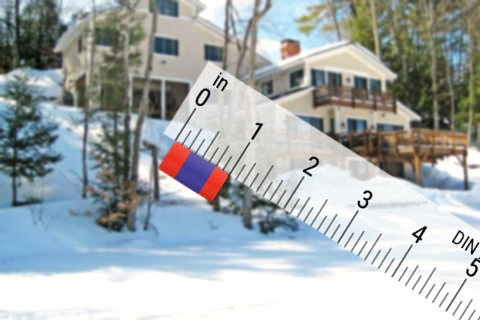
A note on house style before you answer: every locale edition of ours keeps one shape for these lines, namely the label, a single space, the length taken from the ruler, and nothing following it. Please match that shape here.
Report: 1 in
